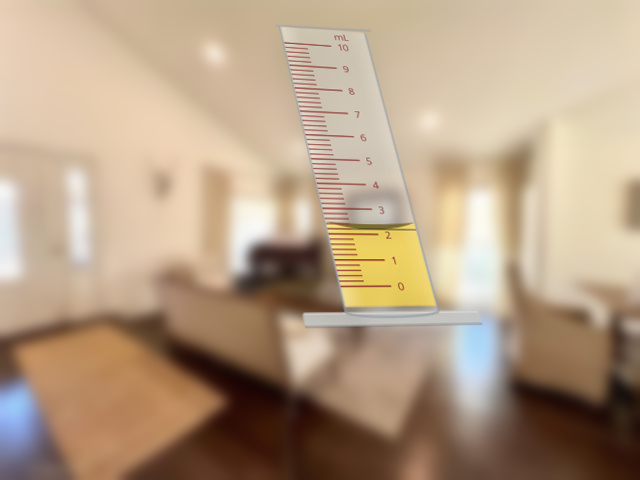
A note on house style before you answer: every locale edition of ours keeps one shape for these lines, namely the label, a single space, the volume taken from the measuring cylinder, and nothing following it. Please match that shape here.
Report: 2.2 mL
